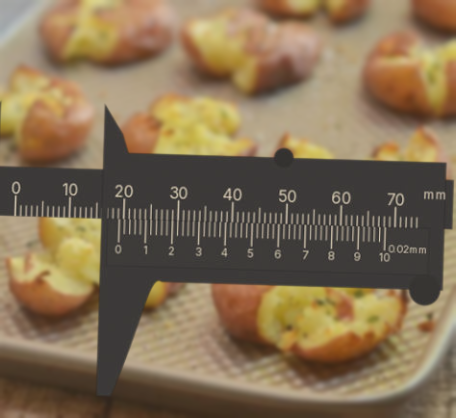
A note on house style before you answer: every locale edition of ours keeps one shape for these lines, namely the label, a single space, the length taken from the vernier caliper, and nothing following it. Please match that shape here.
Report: 19.2 mm
